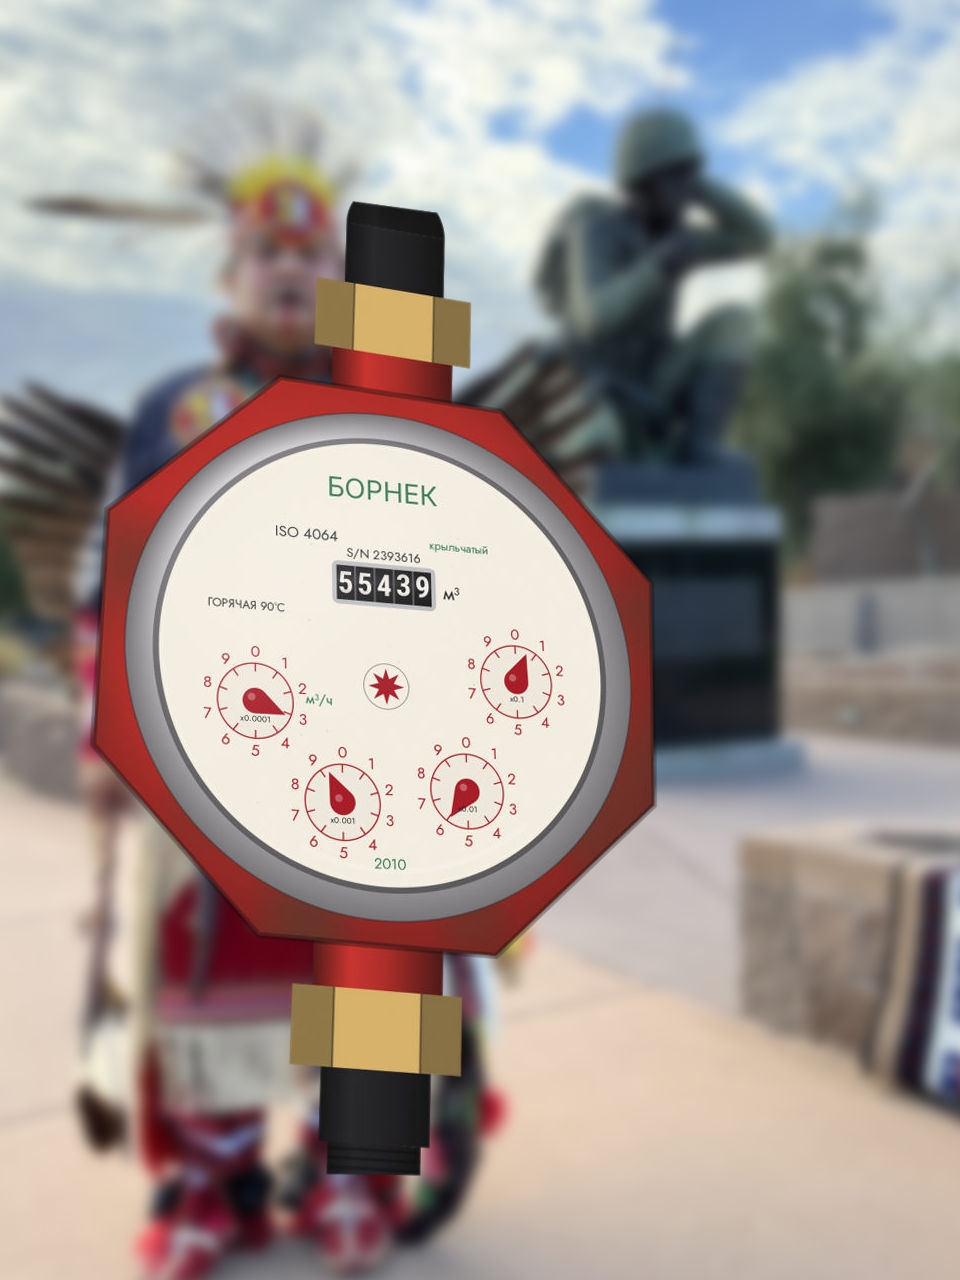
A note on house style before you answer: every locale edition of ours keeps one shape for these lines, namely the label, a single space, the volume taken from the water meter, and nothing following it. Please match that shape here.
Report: 55439.0593 m³
